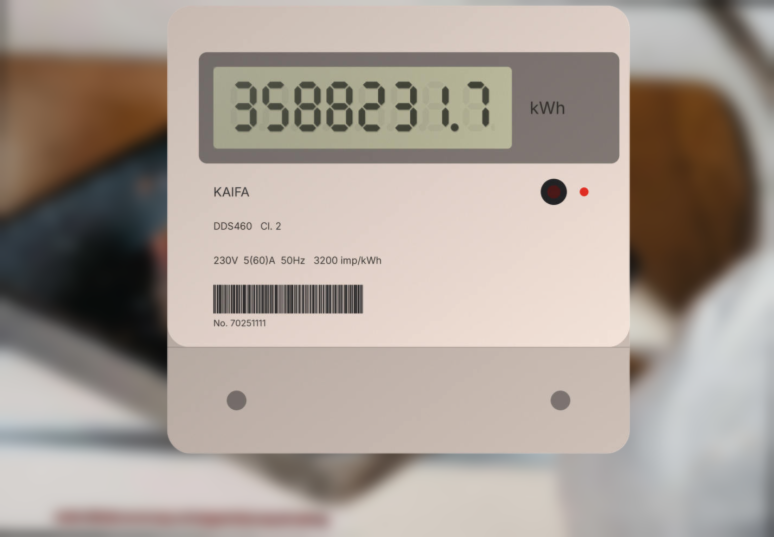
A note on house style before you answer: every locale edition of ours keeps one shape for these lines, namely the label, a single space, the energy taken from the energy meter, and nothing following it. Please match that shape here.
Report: 3588231.7 kWh
